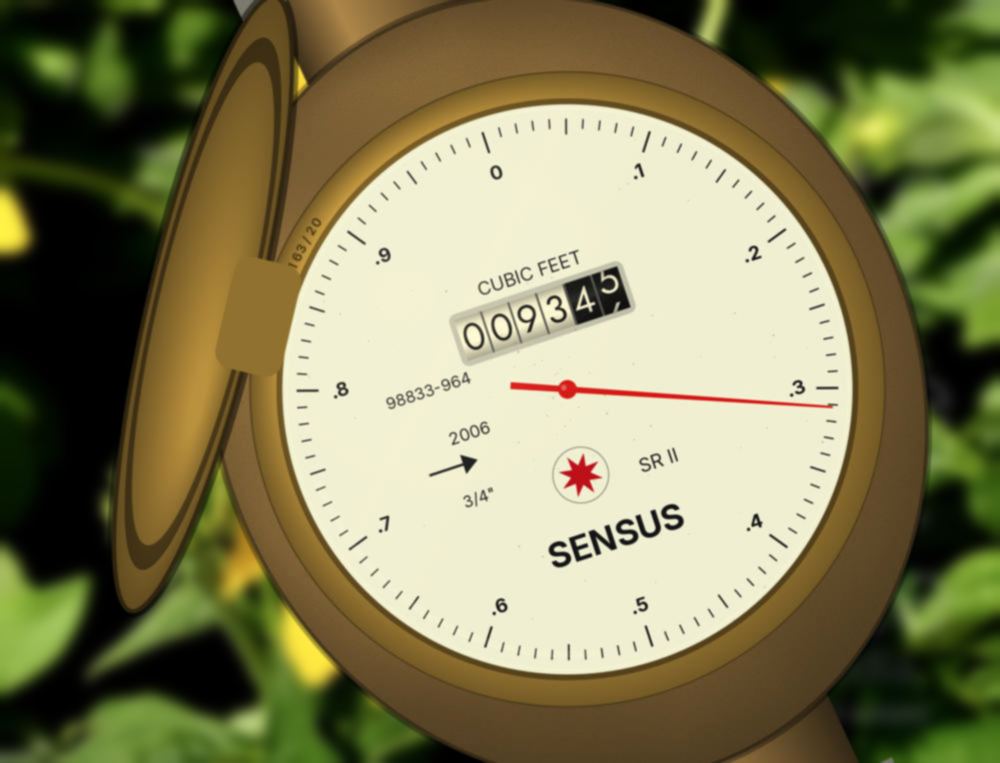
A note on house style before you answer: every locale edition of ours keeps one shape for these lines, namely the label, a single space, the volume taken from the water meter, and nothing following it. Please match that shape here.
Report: 9345.31 ft³
